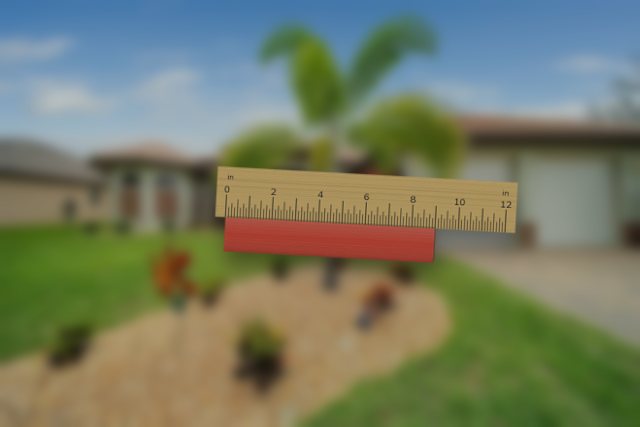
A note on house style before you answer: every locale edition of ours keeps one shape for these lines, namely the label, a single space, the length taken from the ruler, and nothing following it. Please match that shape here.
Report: 9 in
